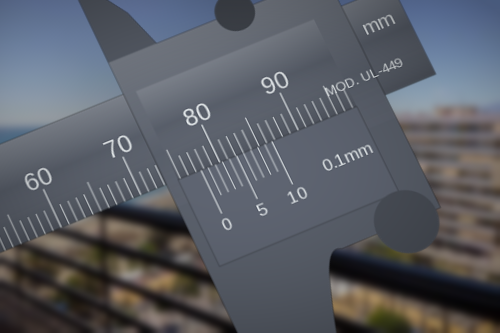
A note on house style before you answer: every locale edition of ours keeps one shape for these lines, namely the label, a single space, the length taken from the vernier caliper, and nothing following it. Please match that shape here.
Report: 77.6 mm
